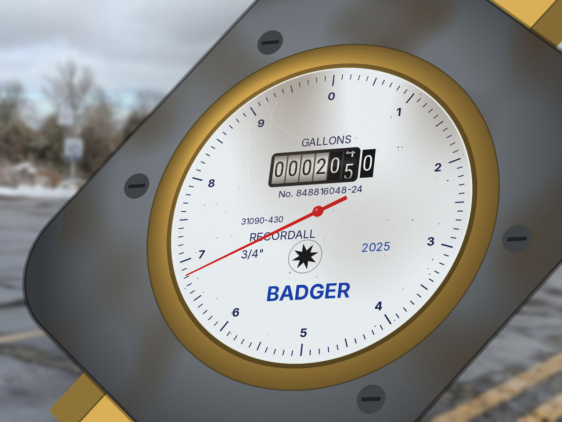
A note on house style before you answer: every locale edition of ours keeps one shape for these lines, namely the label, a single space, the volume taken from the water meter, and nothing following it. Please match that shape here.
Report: 2046.8 gal
